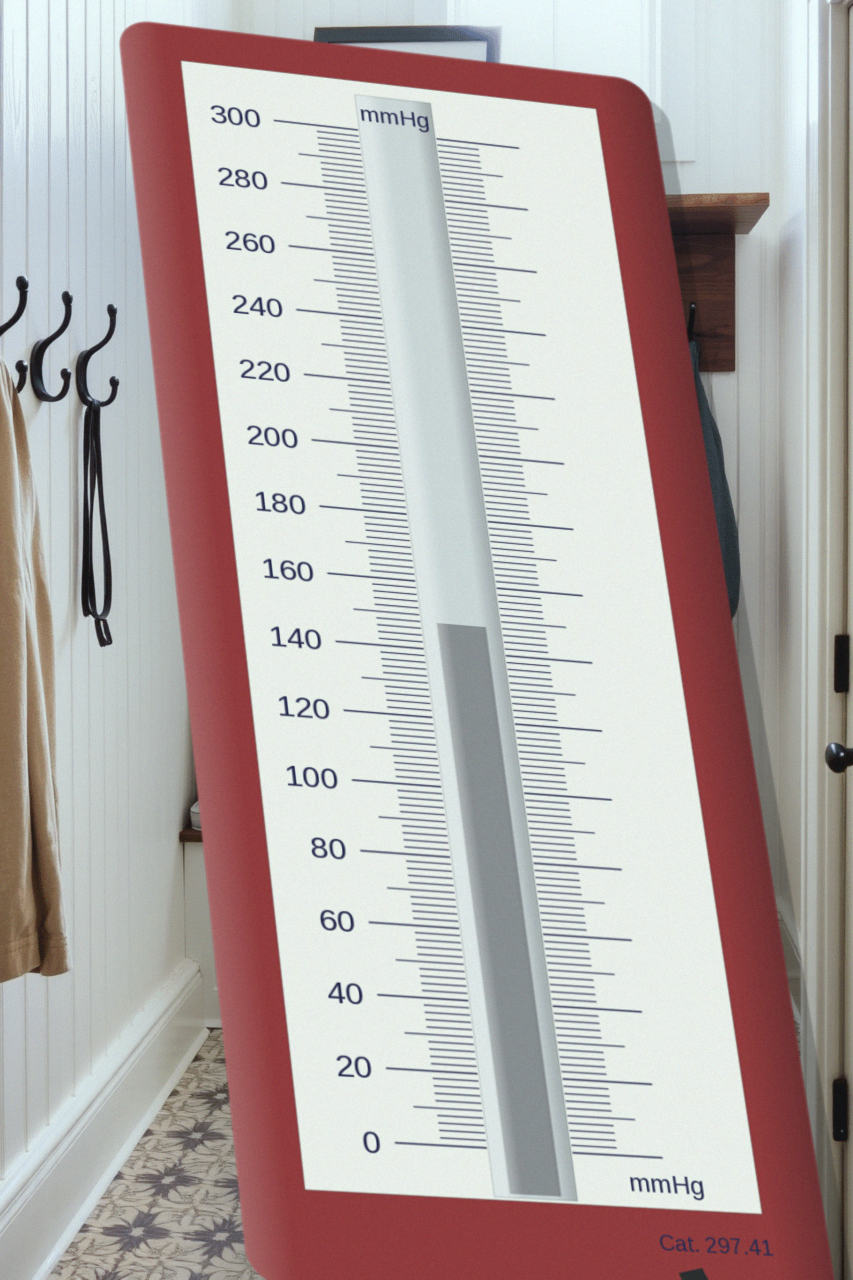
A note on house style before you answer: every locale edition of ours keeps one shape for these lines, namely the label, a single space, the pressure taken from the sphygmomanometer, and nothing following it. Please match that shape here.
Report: 148 mmHg
